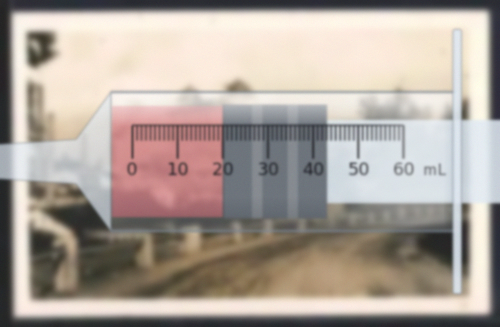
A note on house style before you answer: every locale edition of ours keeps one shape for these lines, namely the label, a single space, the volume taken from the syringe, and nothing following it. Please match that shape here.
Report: 20 mL
